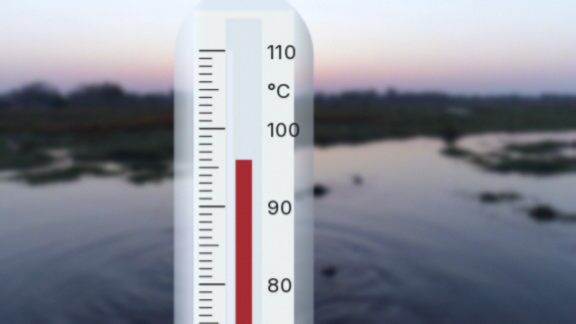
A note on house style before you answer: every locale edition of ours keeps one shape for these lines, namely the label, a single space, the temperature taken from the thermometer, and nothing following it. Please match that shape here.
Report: 96 °C
